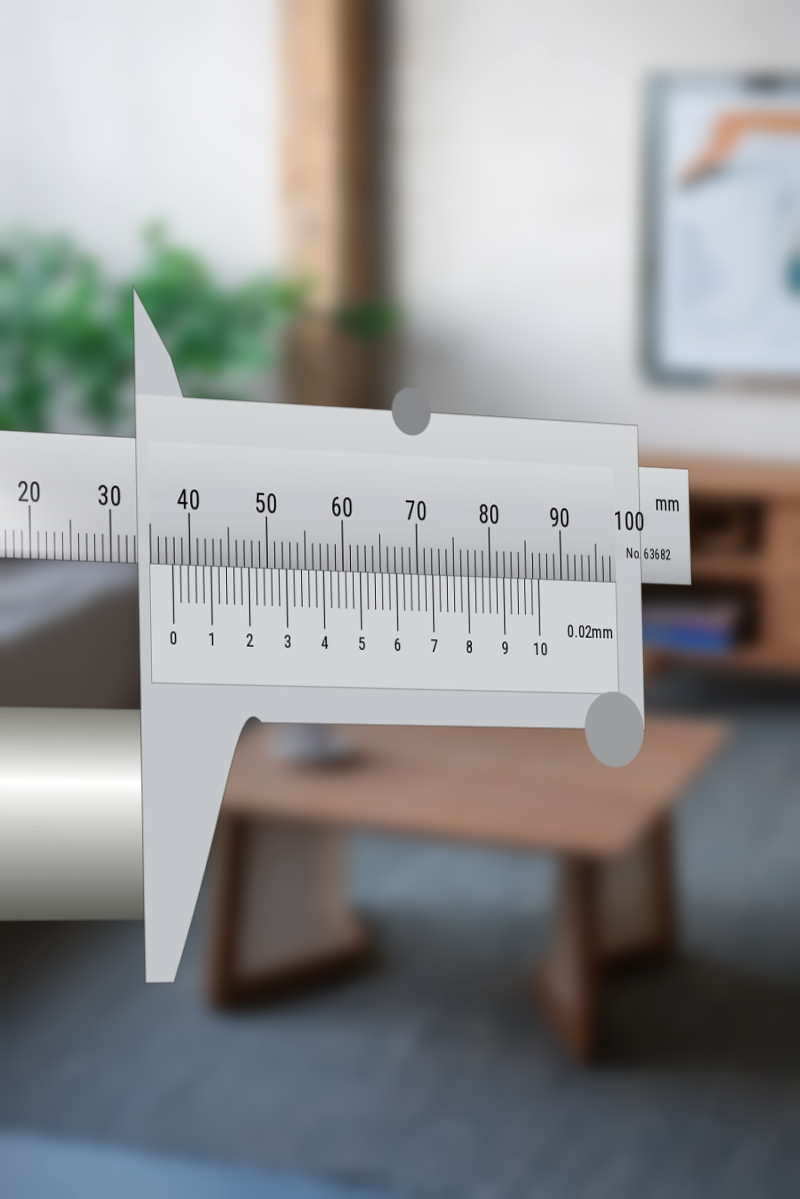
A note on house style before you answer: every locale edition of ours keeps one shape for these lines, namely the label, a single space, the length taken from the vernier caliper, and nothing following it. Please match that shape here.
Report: 37.8 mm
